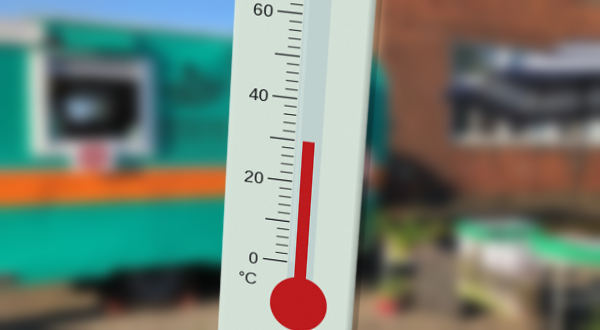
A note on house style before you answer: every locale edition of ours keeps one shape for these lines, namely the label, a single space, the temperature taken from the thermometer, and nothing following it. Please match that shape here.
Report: 30 °C
